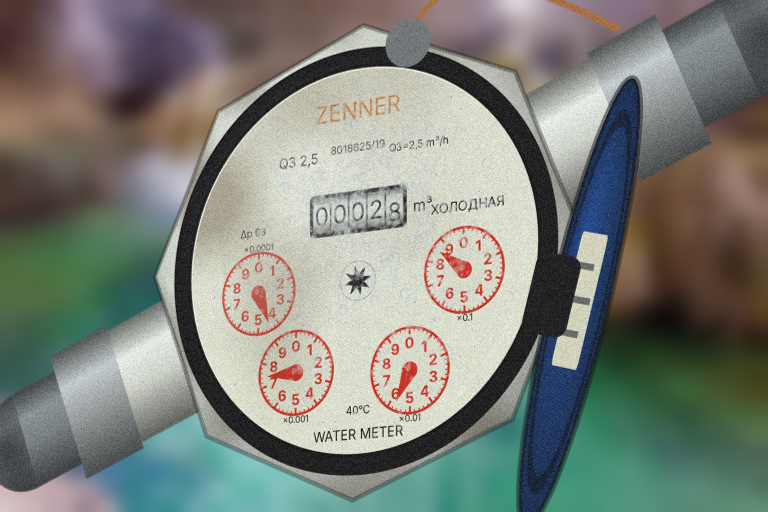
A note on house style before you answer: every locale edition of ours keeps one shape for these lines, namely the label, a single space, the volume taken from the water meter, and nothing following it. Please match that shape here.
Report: 27.8574 m³
